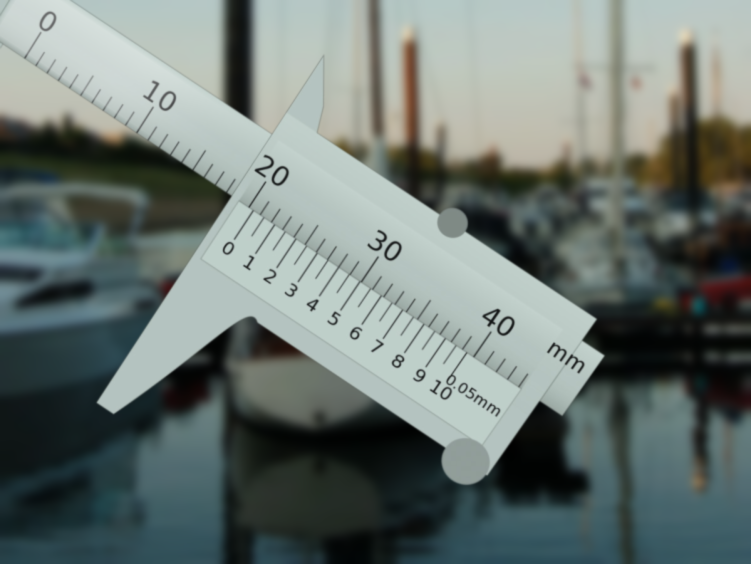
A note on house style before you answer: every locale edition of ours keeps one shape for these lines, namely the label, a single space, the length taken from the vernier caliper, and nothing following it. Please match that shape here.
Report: 20.4 mm
